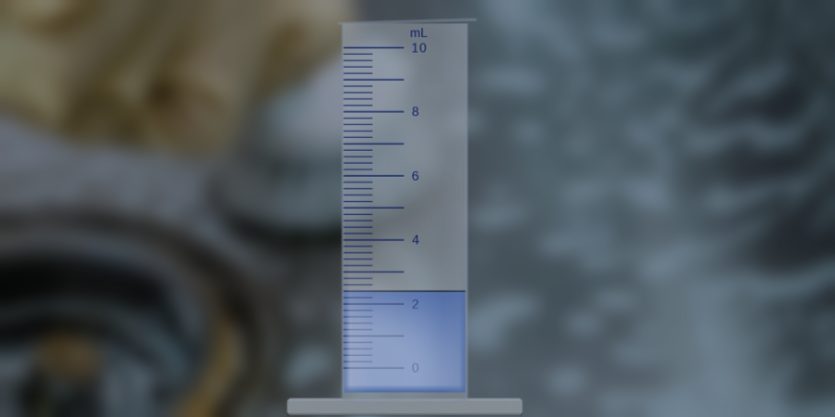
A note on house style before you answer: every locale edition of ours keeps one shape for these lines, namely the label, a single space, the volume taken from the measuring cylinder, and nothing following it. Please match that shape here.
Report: 2.4 mL
